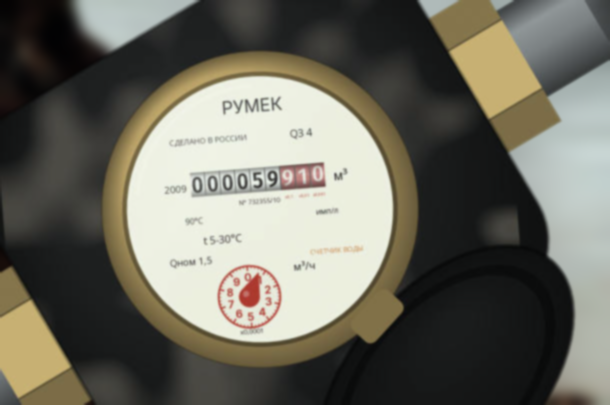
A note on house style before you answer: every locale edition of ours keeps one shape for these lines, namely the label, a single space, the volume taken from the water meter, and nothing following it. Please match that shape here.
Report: 59.9100 m³
